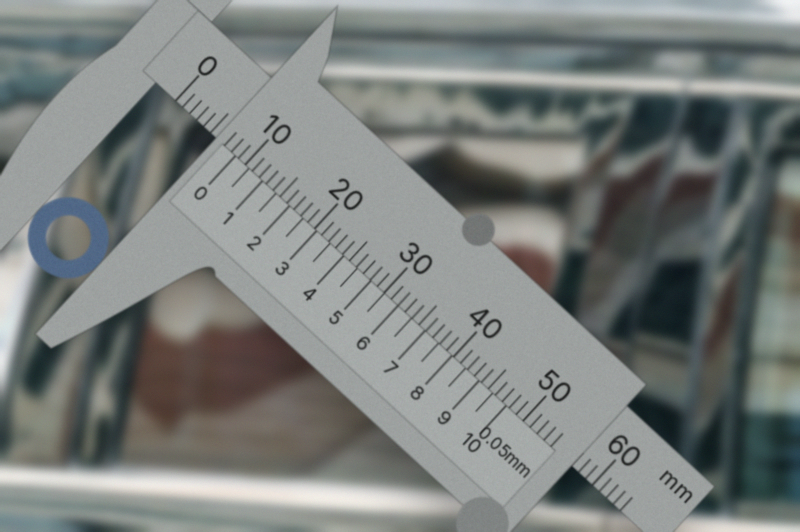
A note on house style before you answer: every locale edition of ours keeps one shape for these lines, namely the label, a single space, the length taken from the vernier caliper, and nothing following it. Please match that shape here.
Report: 8.6 mm
